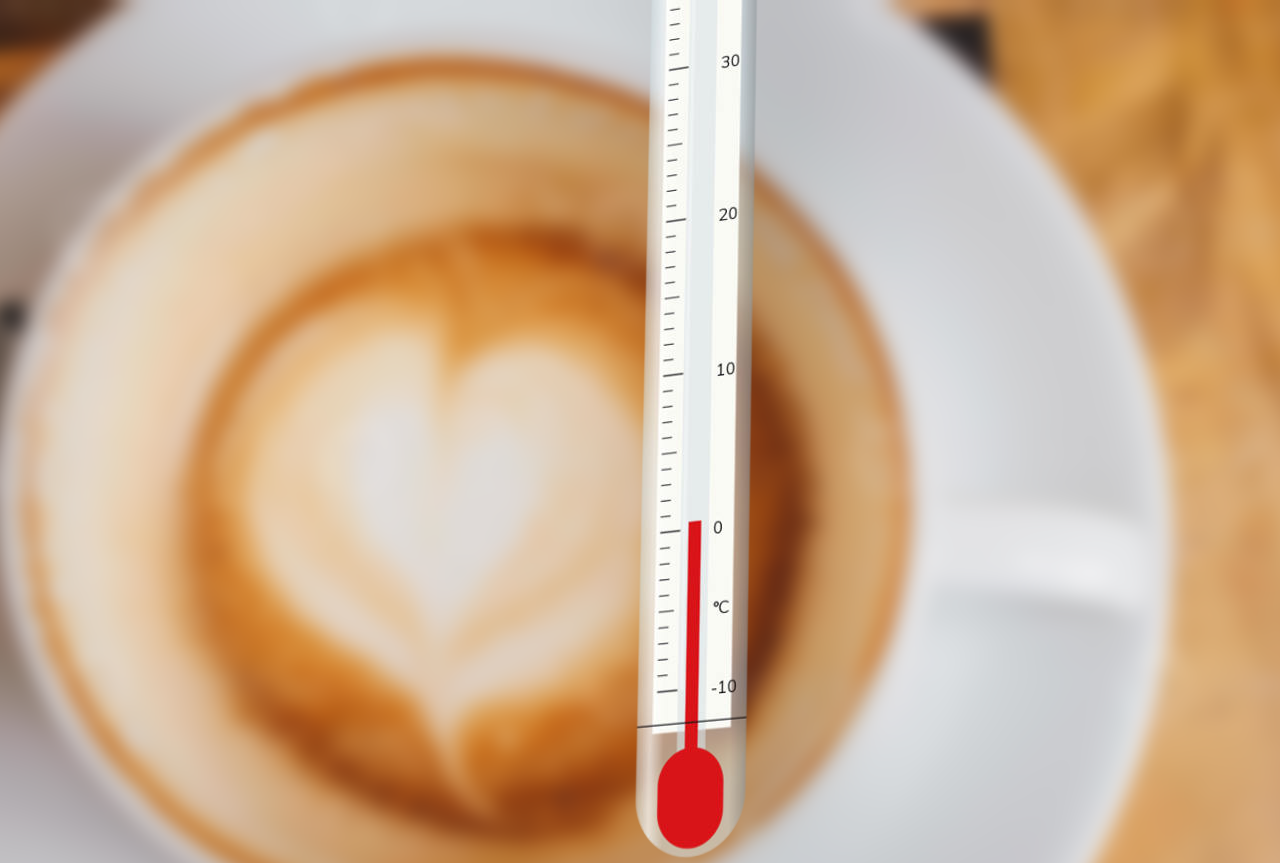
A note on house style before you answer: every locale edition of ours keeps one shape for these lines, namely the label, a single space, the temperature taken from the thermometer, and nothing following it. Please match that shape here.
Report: 0.5 °C
